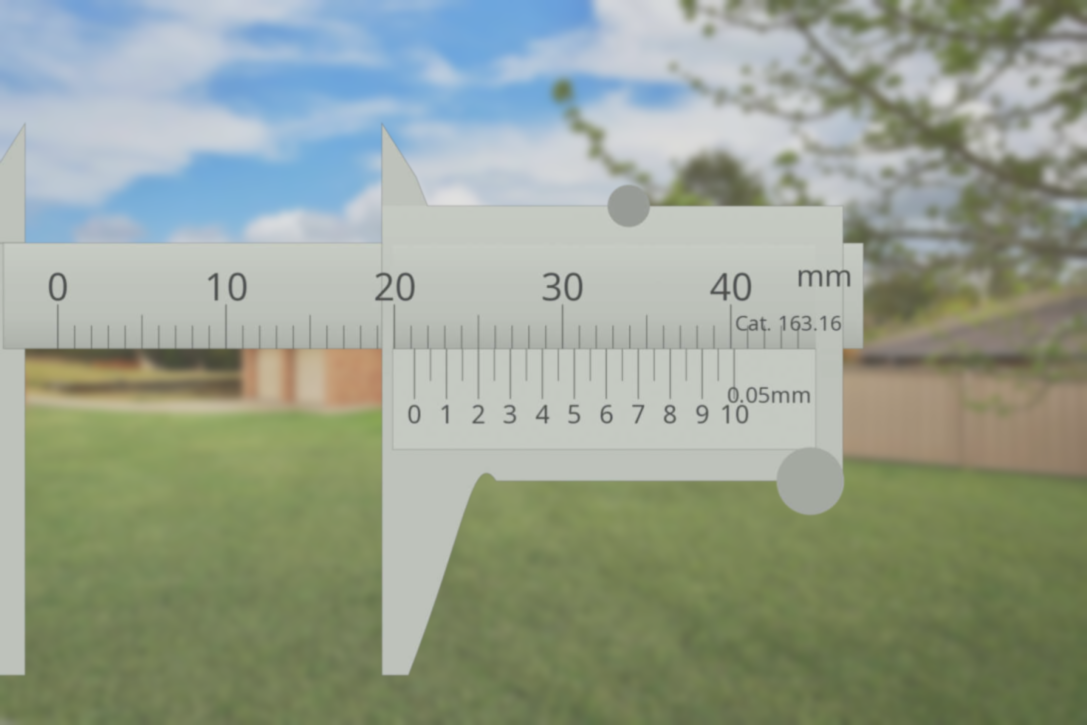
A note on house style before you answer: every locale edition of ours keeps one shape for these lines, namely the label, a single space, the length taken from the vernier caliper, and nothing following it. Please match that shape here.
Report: 21.2 mm
